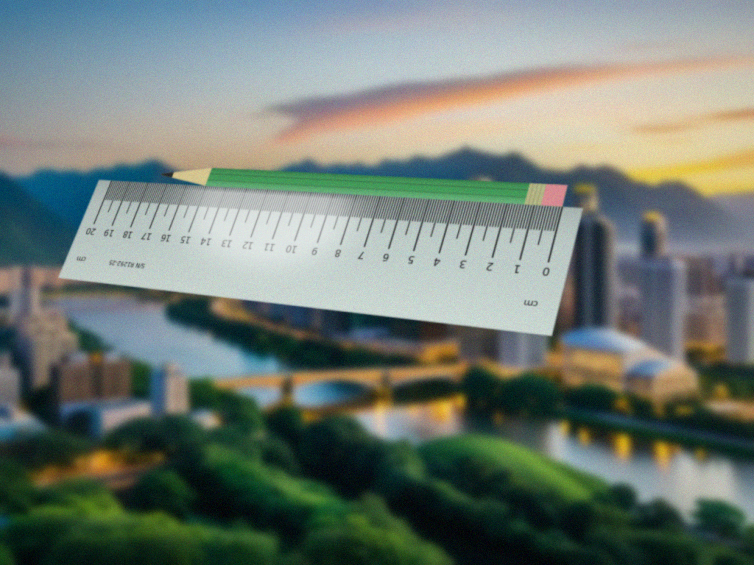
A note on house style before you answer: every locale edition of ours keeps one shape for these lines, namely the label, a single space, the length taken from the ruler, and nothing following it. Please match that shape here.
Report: 17.5 cm
